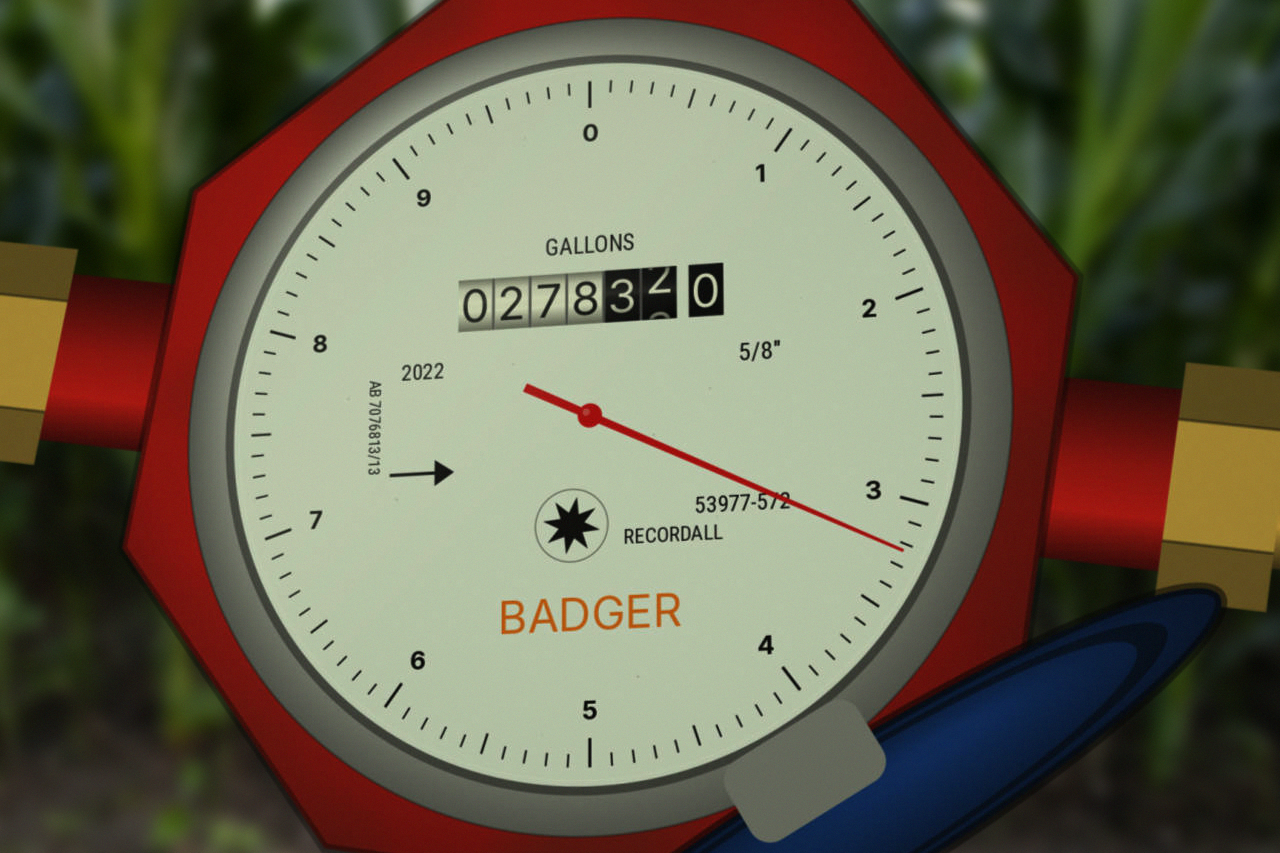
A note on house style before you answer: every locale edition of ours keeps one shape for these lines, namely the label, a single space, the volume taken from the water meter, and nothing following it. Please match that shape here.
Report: 278323.2 gal
